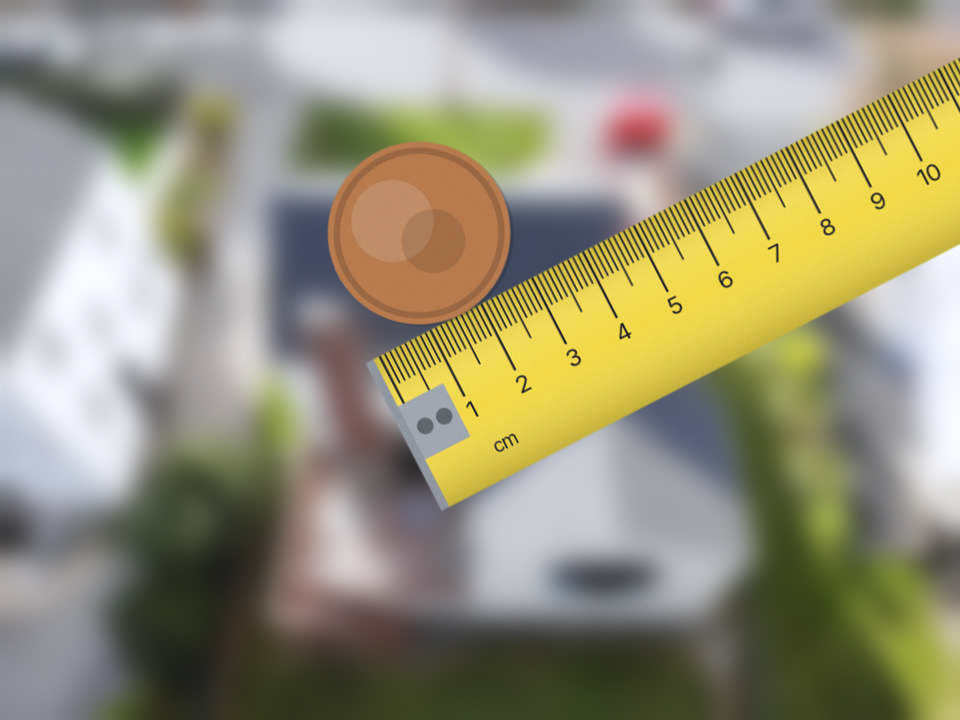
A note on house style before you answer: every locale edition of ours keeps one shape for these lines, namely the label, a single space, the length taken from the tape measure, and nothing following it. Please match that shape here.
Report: 3.2 cm
